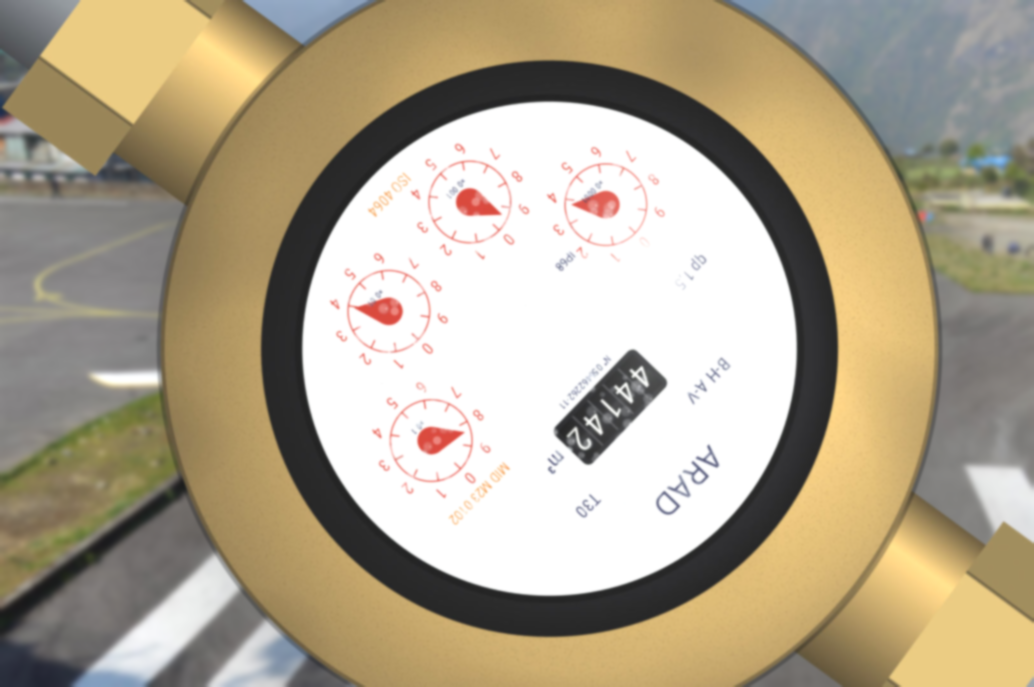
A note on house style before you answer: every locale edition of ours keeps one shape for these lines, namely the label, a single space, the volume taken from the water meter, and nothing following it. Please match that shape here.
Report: 44142.8393 m³
